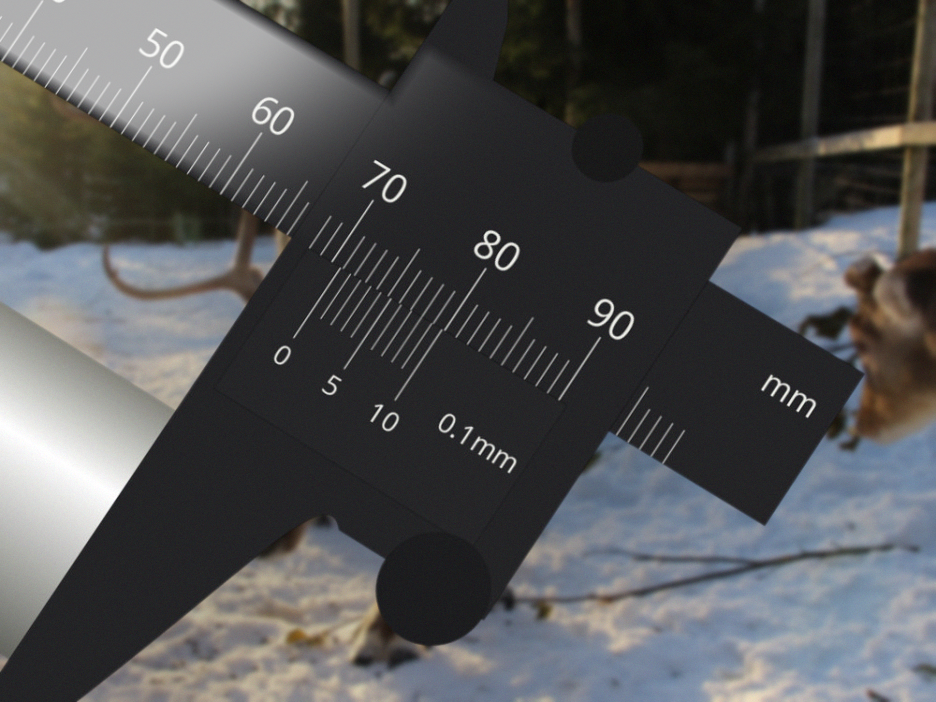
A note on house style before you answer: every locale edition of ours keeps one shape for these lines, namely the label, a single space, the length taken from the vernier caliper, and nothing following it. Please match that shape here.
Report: 70.8 mm
